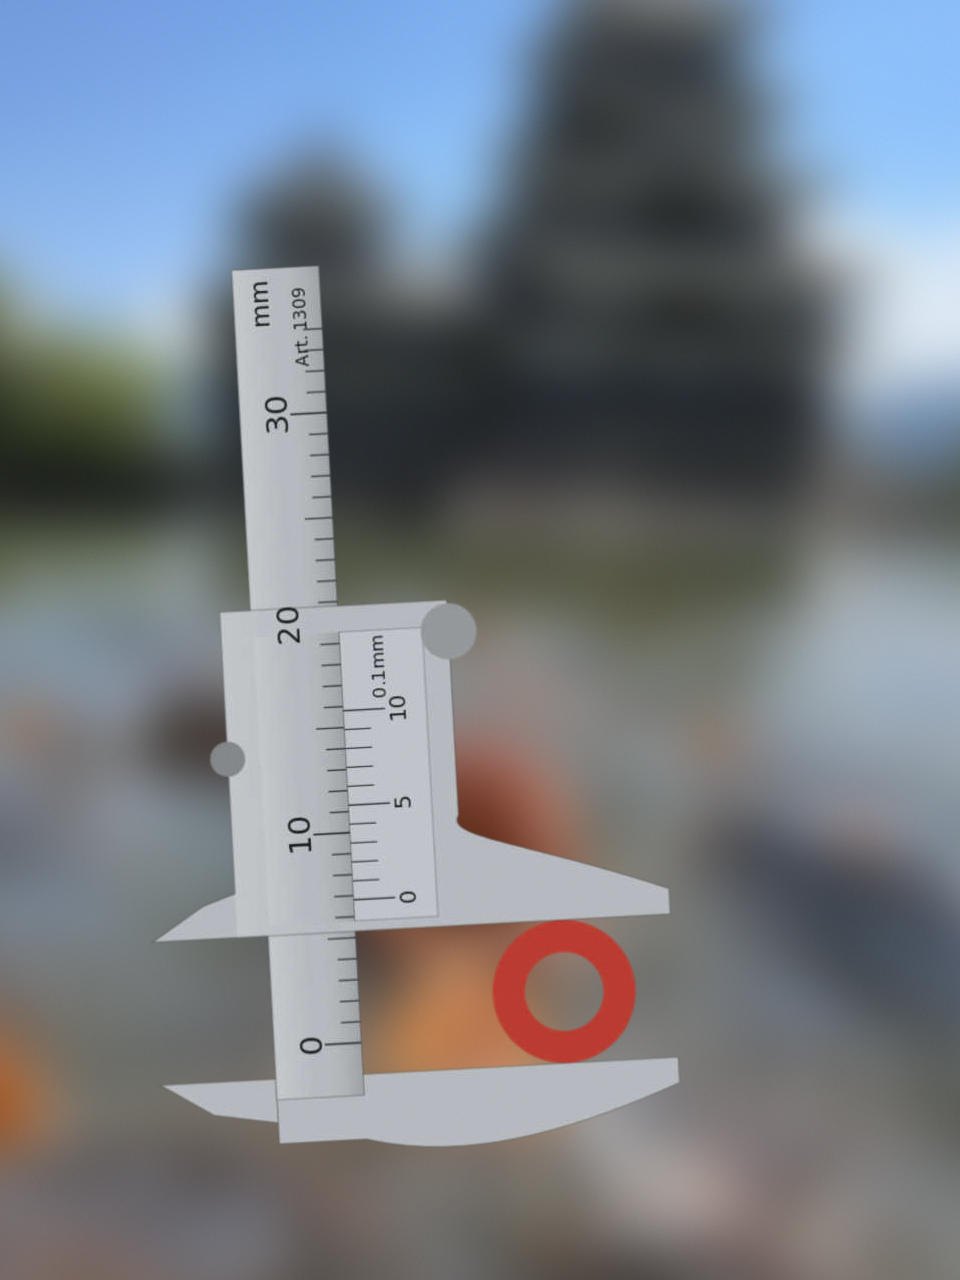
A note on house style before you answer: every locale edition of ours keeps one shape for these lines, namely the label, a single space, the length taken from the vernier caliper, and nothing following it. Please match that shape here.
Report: 6.8 mm
